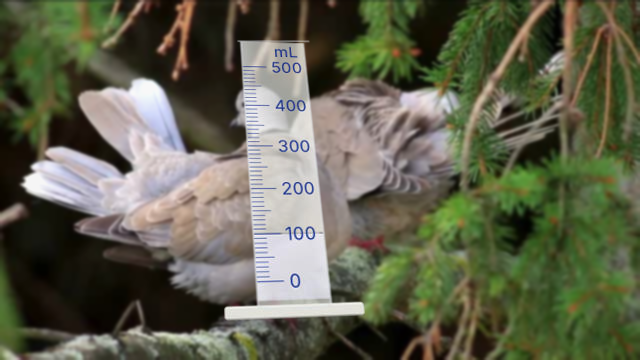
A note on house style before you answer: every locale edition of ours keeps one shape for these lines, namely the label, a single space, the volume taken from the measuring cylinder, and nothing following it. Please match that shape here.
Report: 100 mL
